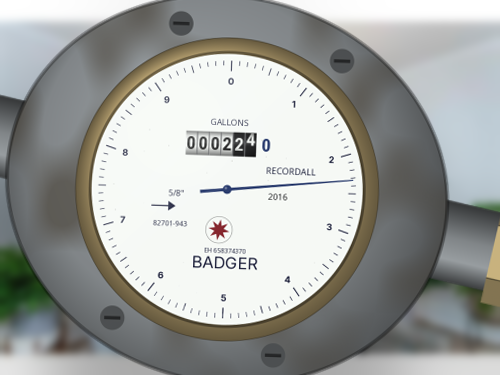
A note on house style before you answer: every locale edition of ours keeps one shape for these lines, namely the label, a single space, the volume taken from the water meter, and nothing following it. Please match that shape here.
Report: 2242.3 gal
